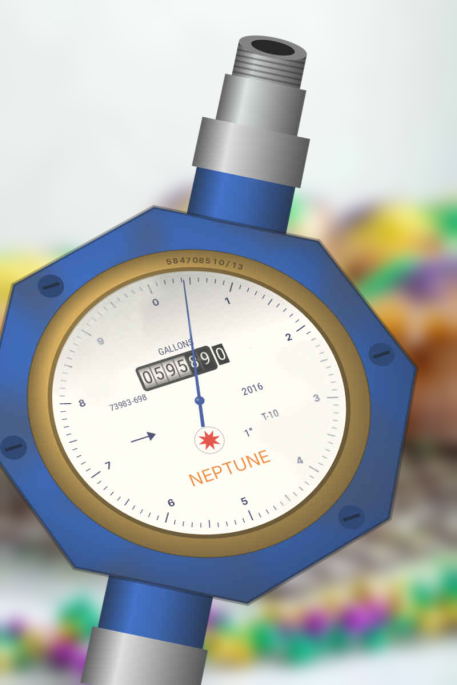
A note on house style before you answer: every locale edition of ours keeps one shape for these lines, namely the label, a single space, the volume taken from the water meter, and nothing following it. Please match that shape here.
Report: 595890.4 gal
